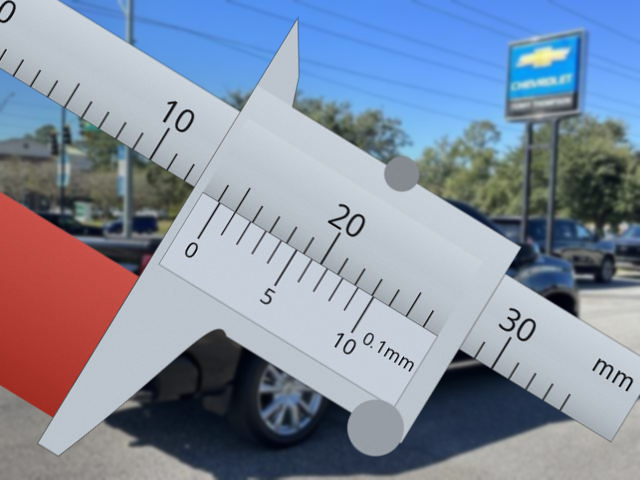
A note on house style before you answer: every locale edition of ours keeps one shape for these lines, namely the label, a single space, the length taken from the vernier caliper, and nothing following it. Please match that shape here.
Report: 14.1 mm
